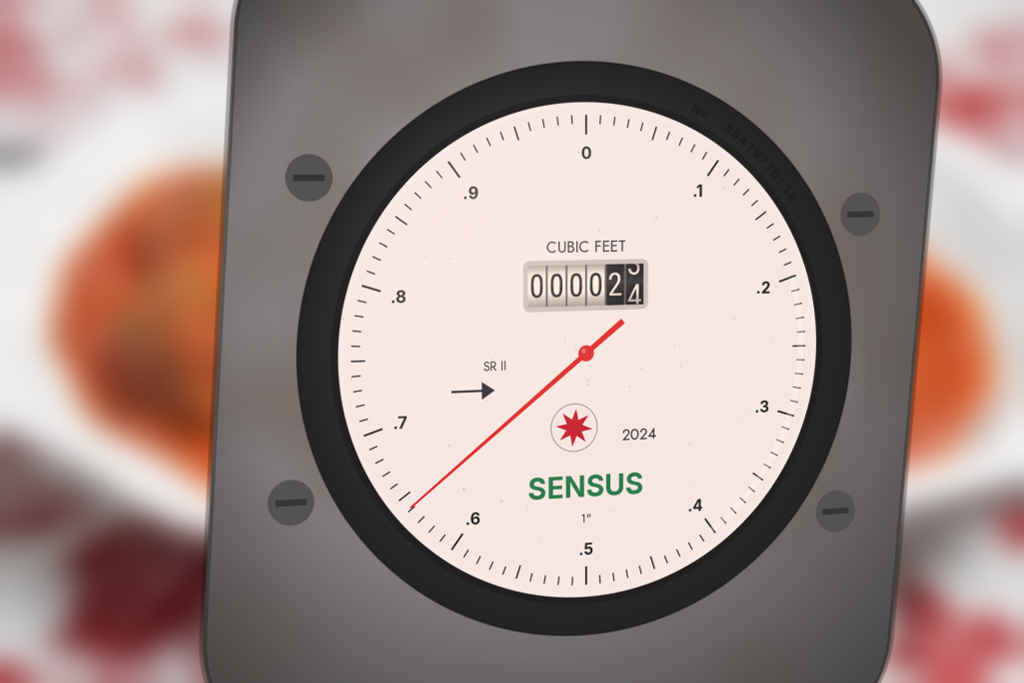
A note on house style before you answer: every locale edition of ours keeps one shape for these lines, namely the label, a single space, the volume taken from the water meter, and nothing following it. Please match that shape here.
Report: 23.64 ft³
